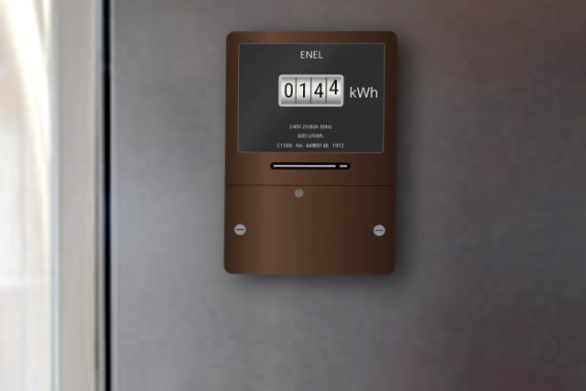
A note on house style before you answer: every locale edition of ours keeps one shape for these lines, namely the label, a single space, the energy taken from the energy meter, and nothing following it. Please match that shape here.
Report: 144 kWh
